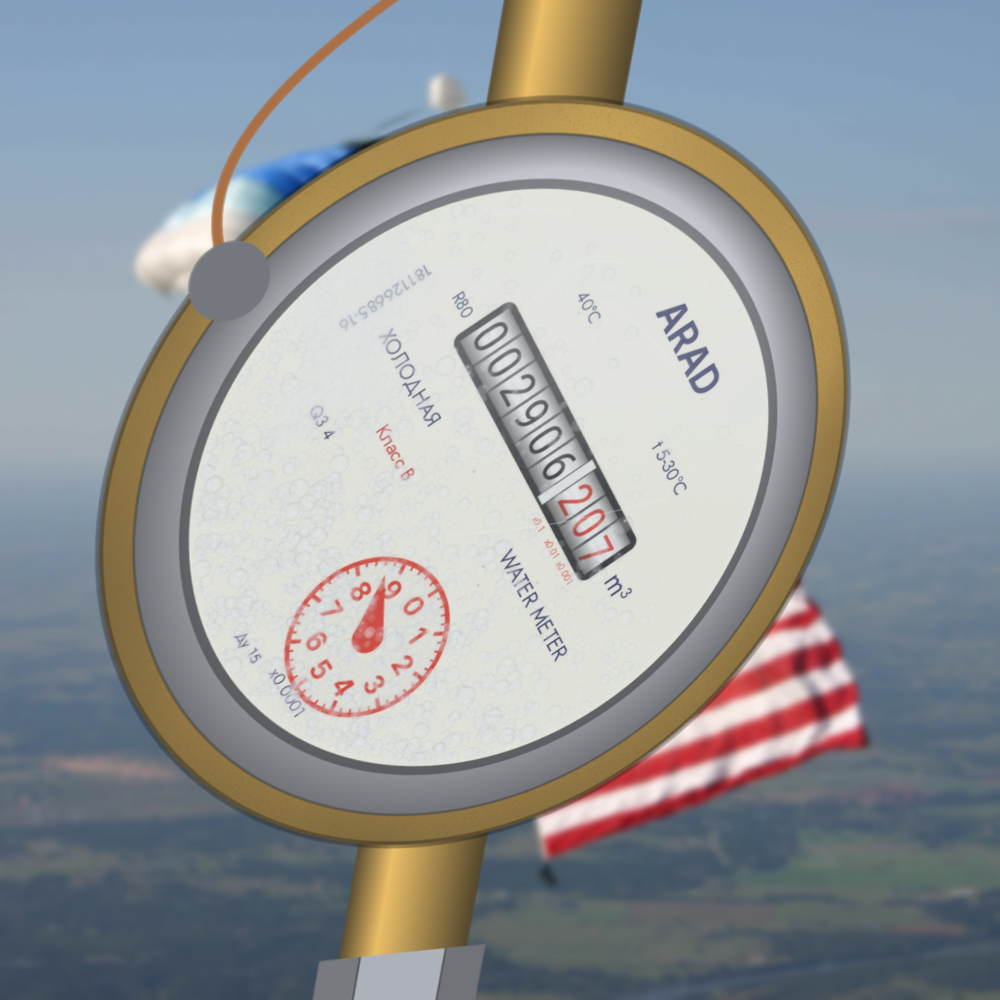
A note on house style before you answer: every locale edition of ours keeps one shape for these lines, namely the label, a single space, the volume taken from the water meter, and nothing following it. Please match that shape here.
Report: 2906.2068 m³
